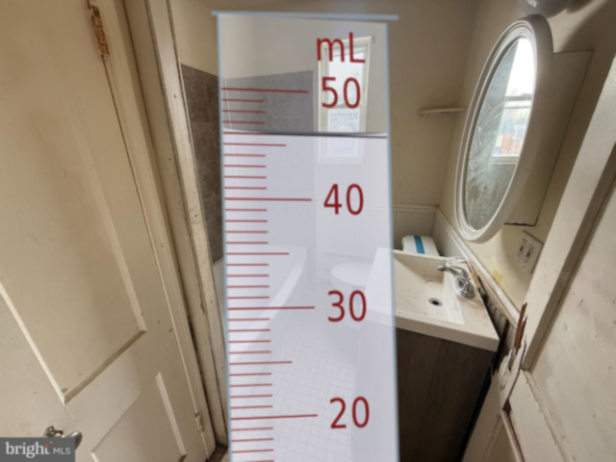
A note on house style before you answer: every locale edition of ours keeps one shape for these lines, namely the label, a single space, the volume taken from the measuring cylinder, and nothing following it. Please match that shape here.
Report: 46 mL
